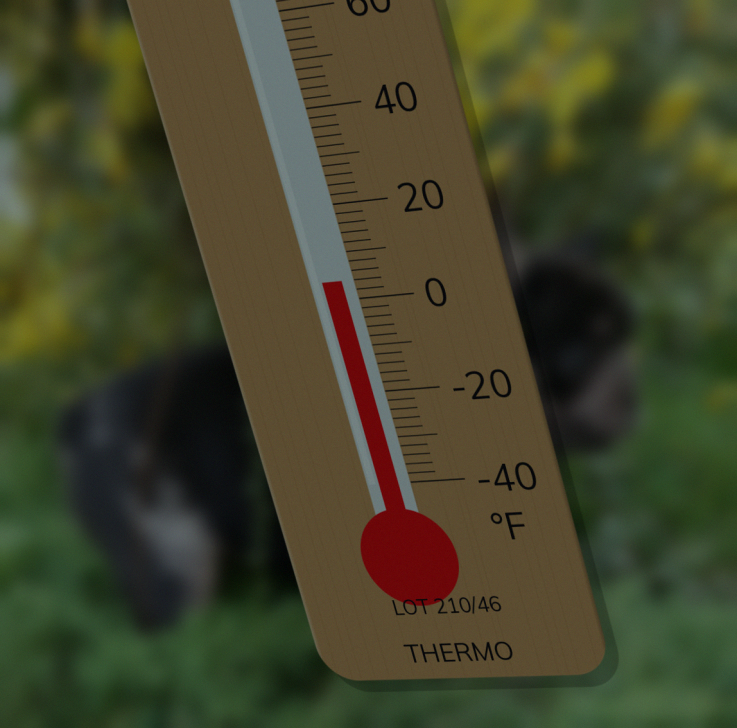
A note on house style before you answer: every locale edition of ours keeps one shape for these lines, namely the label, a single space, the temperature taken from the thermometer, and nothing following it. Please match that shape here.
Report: 4 °F
